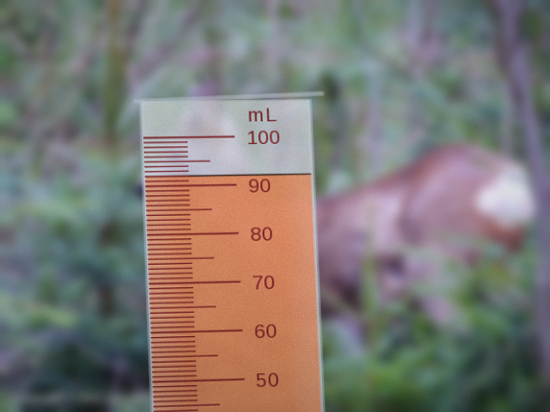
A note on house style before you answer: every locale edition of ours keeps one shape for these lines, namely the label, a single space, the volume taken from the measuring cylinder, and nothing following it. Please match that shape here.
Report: 92 mL
